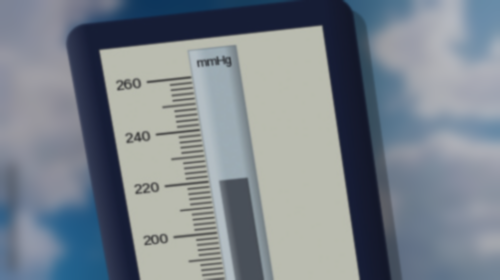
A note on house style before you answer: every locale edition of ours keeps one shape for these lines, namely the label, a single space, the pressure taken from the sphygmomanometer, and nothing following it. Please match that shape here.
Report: 220 mmHg
